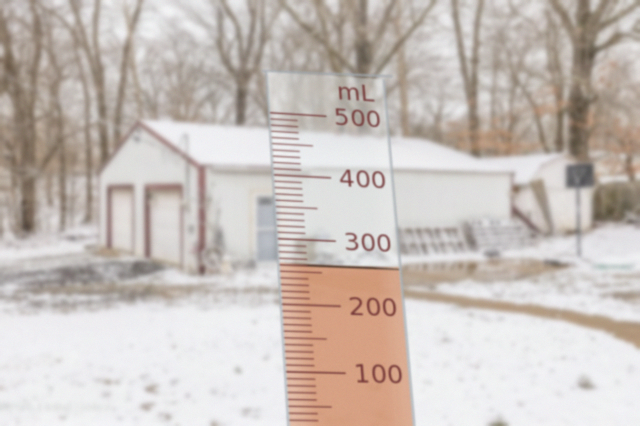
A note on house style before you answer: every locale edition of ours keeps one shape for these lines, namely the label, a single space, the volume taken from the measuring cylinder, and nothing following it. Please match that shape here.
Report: 260 mL
